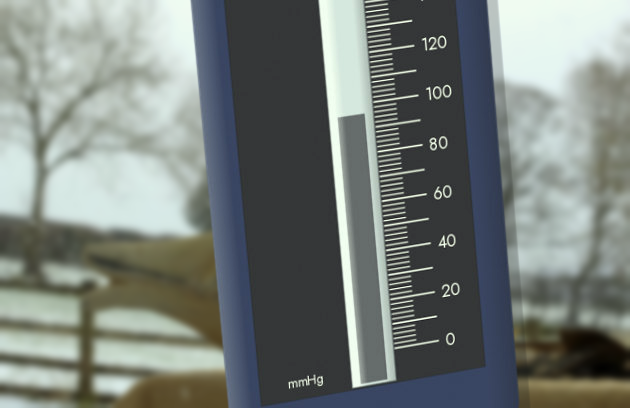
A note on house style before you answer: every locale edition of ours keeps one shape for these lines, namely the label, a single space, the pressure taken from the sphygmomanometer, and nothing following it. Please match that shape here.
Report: 96 mmHg
